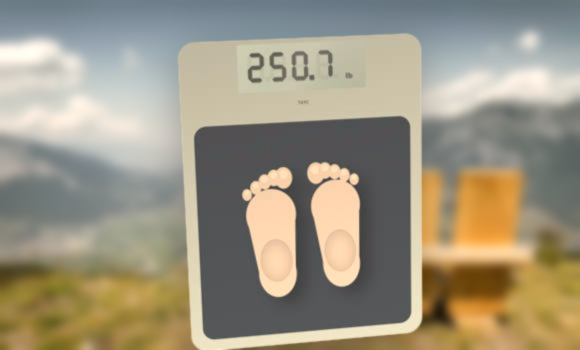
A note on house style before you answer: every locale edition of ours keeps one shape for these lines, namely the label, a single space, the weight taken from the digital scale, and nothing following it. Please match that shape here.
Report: 250.7 lb
